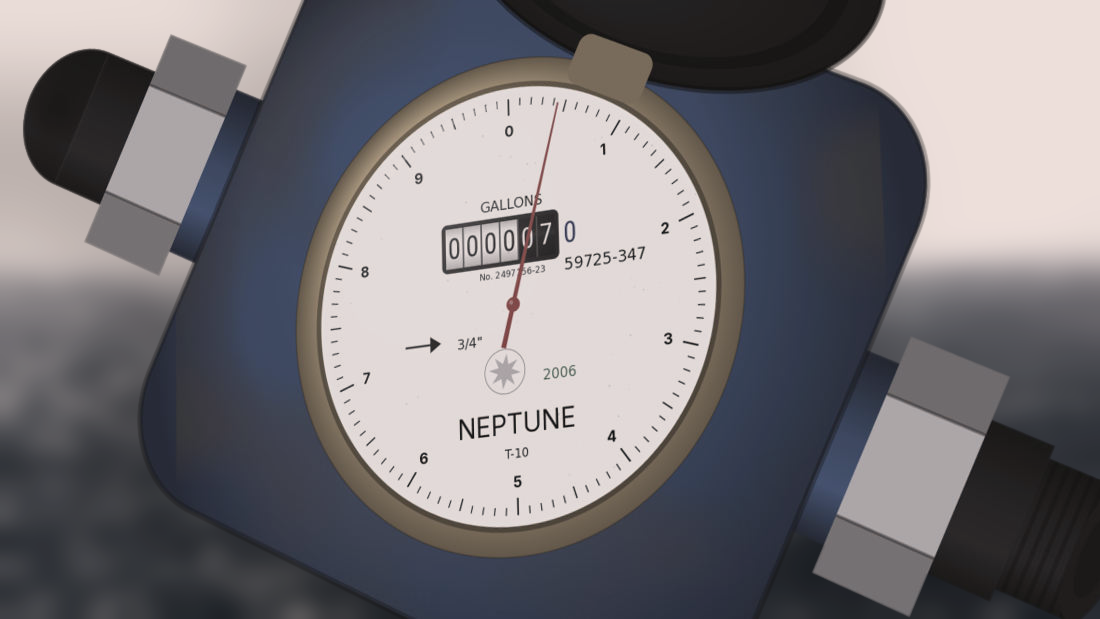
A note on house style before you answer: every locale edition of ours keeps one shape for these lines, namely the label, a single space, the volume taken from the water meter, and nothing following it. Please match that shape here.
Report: 70.4 gal
